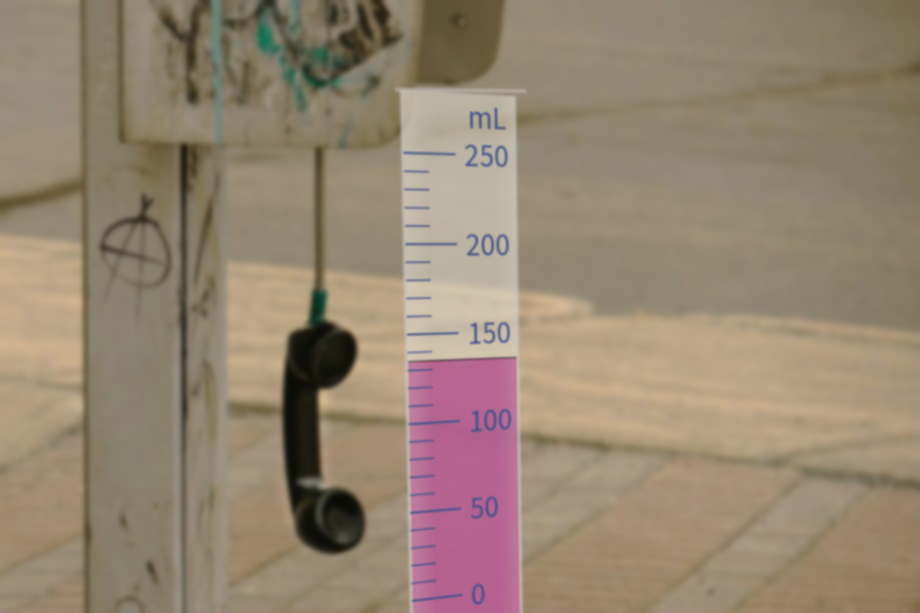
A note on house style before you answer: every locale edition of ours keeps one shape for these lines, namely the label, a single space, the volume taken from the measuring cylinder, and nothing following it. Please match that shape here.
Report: 135 mL
